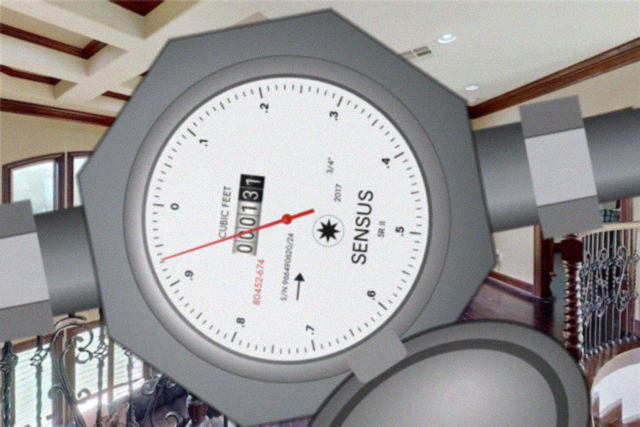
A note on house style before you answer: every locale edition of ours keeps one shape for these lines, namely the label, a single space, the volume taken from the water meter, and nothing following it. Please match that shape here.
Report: 130.93 ft³
